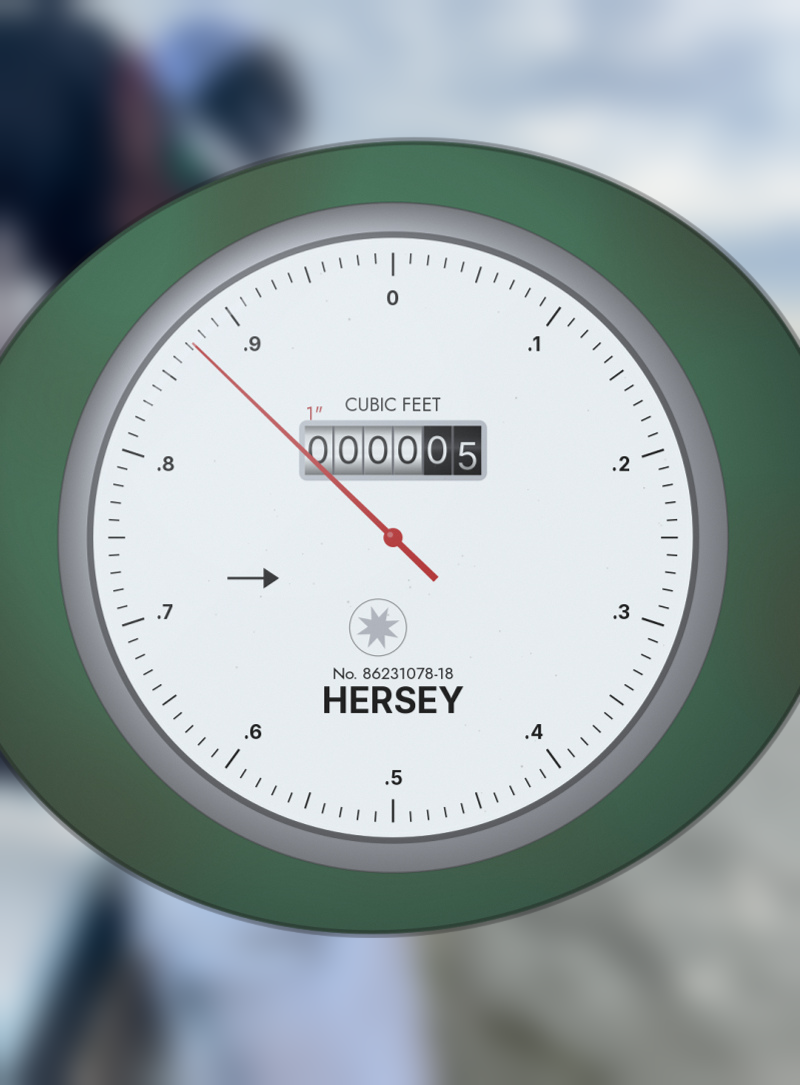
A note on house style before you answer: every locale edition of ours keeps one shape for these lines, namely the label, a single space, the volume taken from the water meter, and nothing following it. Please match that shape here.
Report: 4.87 ft³
